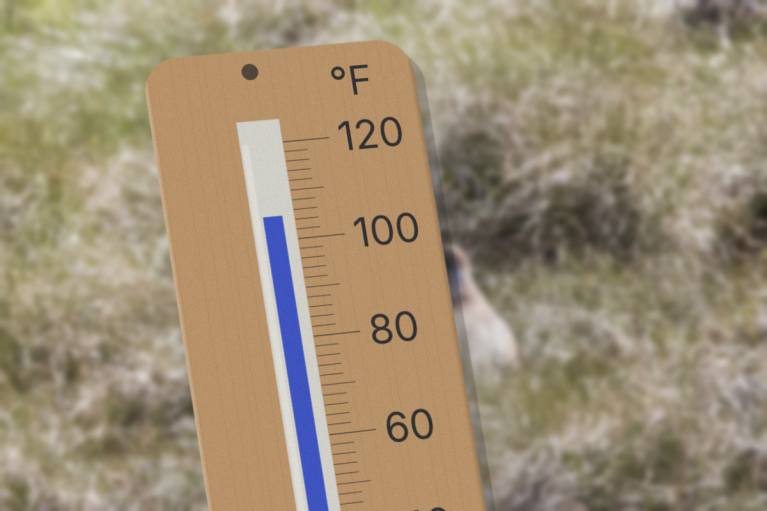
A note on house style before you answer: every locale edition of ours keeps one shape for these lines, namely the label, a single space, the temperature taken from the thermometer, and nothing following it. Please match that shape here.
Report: 105 °F
